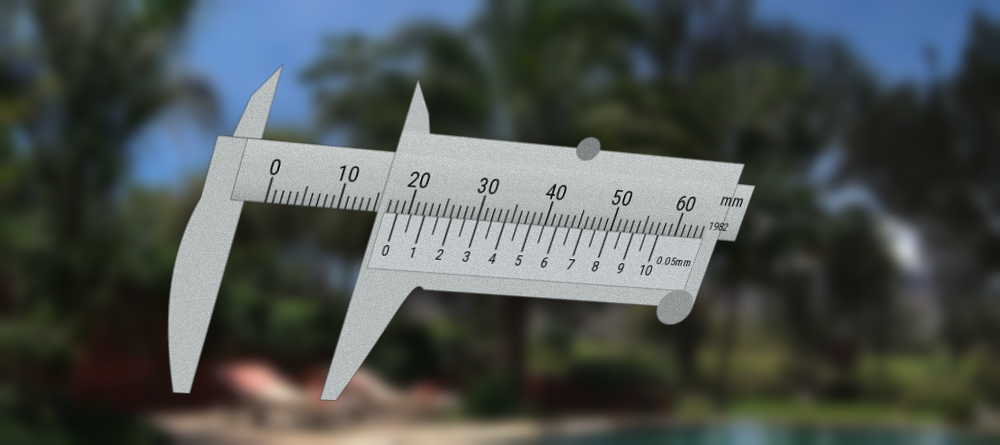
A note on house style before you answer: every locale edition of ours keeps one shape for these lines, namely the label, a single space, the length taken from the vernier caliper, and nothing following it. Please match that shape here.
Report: 18.4 mm
